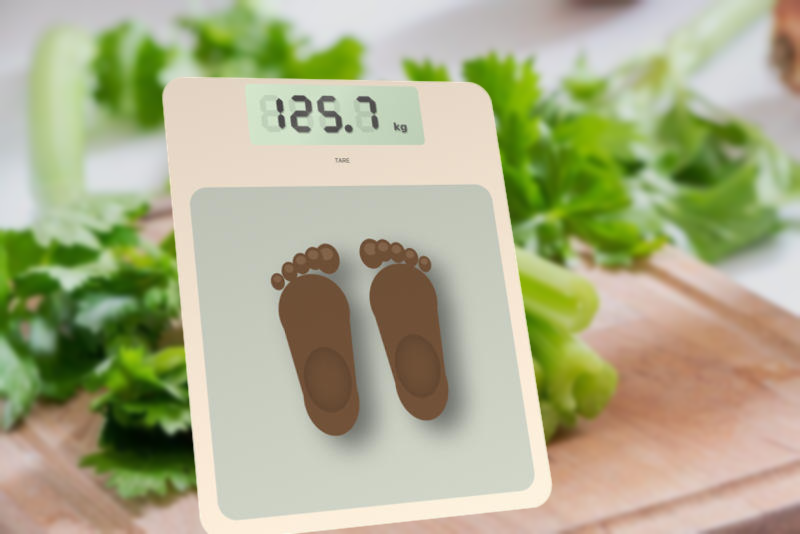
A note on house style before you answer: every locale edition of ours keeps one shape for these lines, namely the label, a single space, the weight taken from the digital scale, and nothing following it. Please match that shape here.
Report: 125.7 kg
